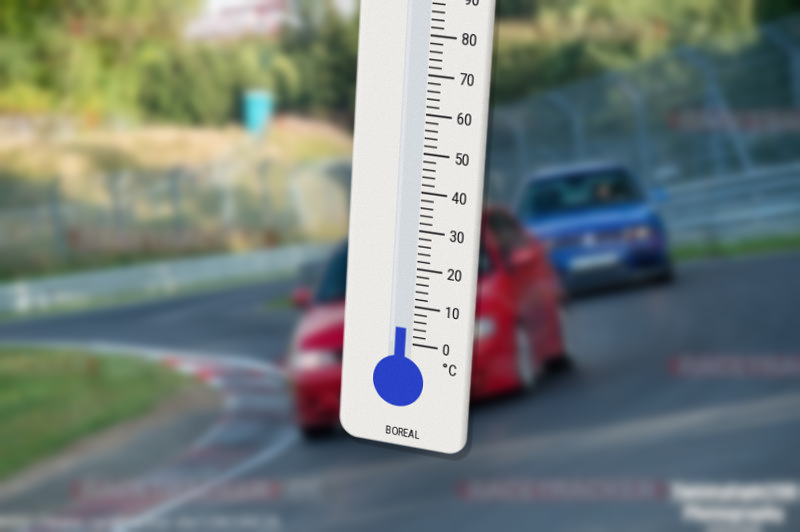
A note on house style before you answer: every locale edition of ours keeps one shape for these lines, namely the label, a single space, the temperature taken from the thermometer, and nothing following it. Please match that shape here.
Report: 4 °C
